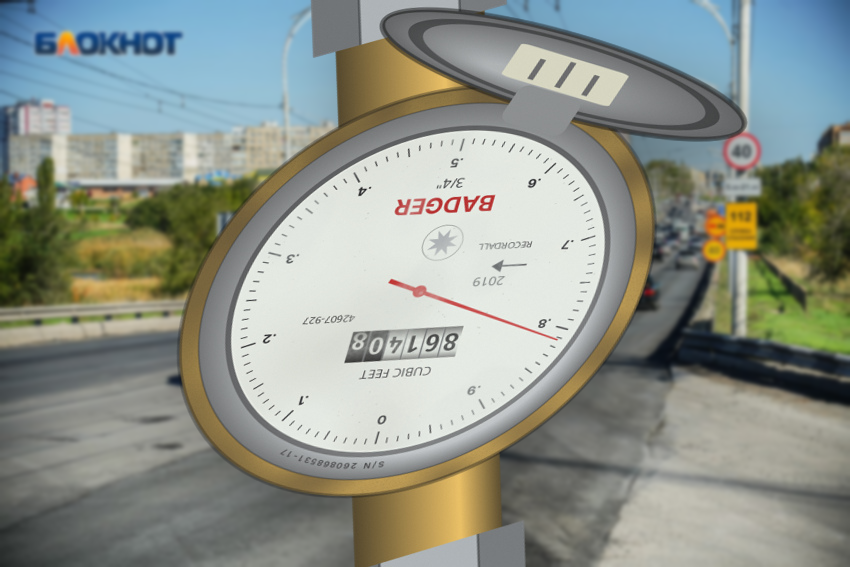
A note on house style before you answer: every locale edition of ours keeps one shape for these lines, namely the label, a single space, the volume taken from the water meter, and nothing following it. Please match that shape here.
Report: 861407.81 ft³
